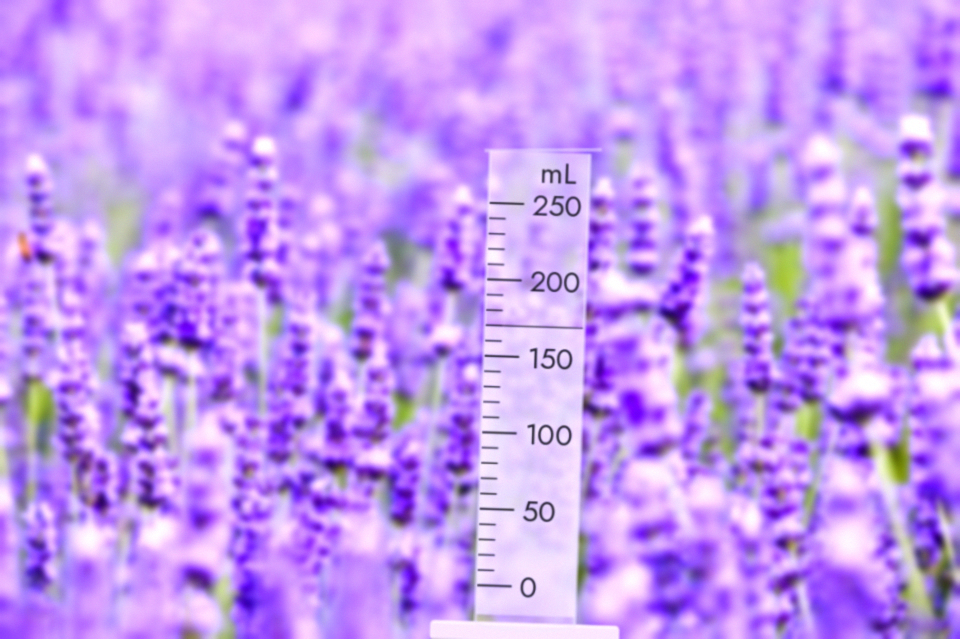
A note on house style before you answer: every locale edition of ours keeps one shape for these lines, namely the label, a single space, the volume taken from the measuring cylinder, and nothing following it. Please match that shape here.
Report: 170 mL
